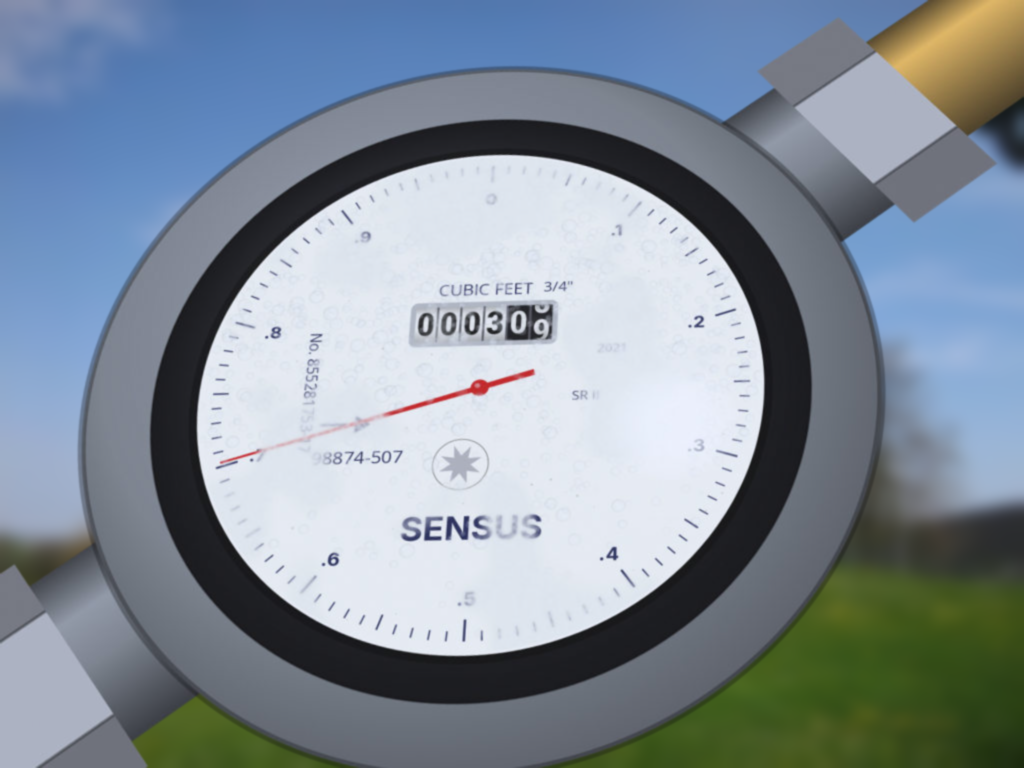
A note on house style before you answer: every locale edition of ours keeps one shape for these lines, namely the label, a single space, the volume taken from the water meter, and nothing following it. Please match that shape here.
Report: 308.70 ft³
